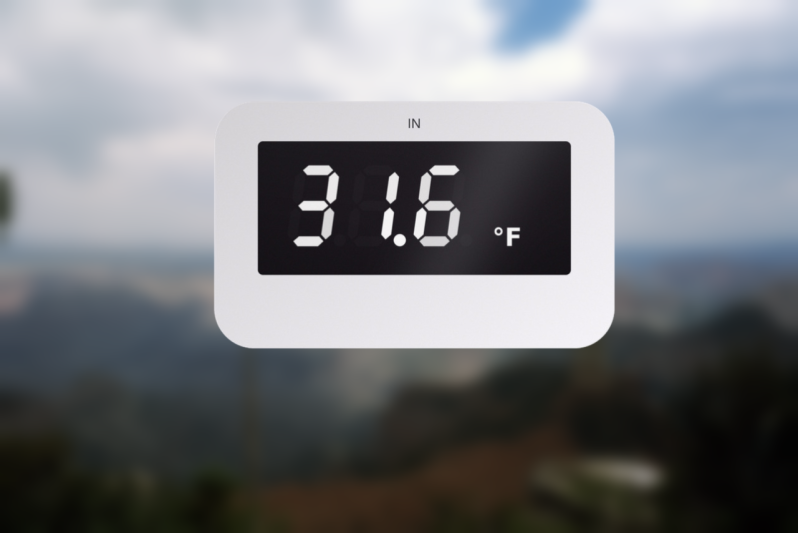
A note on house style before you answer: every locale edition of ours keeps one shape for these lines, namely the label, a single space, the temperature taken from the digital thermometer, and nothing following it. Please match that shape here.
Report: 31.6 °F
